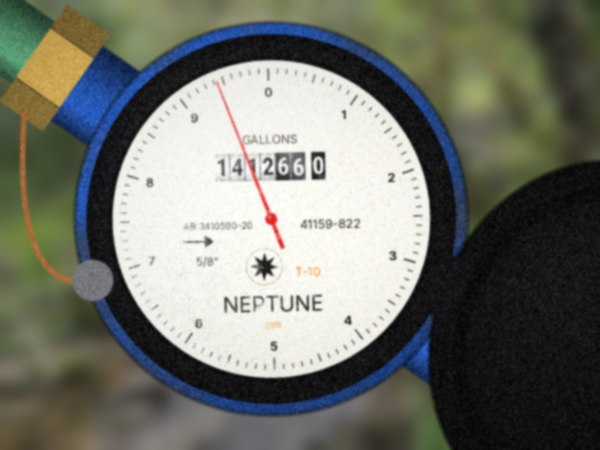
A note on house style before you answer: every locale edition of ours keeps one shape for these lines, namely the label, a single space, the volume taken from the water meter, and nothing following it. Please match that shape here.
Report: 1412659.4 gal
